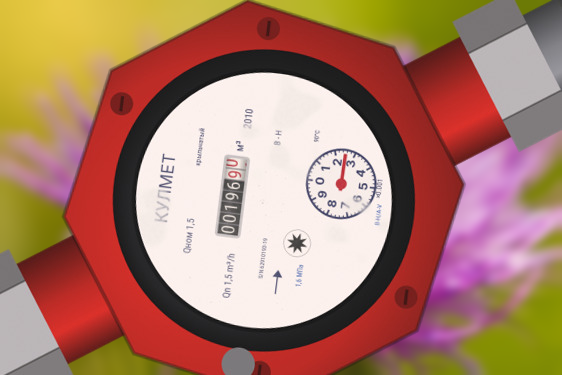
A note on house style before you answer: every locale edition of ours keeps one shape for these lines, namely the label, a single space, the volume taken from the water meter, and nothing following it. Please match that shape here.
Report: 196.902 m³
